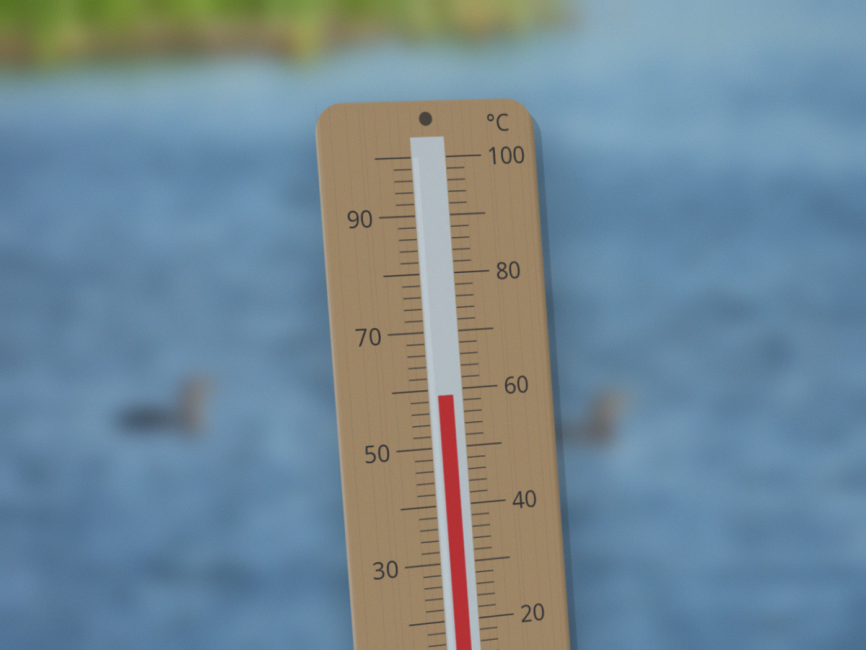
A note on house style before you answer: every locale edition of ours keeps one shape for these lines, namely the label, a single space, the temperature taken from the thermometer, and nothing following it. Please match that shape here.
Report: 59 °C
